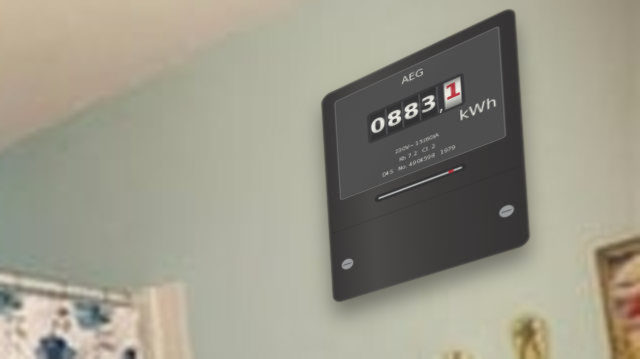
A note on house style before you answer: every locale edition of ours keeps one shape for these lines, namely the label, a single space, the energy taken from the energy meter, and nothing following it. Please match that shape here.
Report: 883.1 kWh
